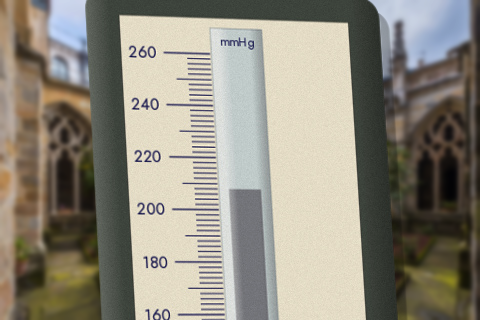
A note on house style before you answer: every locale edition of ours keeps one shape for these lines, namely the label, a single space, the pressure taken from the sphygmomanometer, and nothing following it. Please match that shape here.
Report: 208 mmHg
